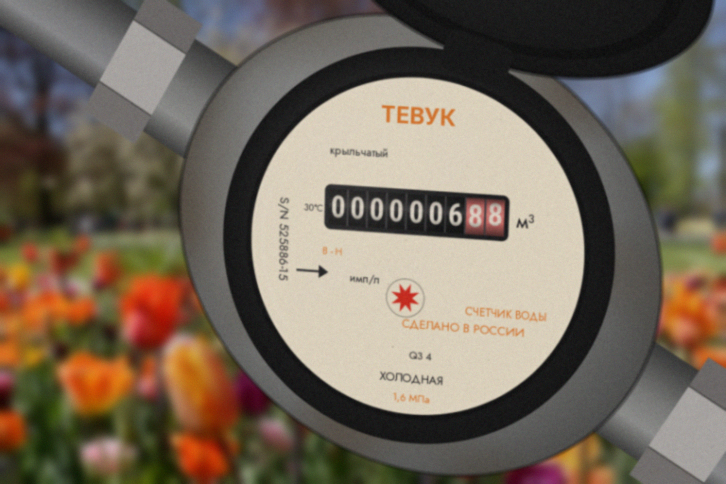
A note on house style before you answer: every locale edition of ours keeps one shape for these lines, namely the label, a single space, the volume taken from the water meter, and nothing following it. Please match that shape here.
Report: 6.88 m³
